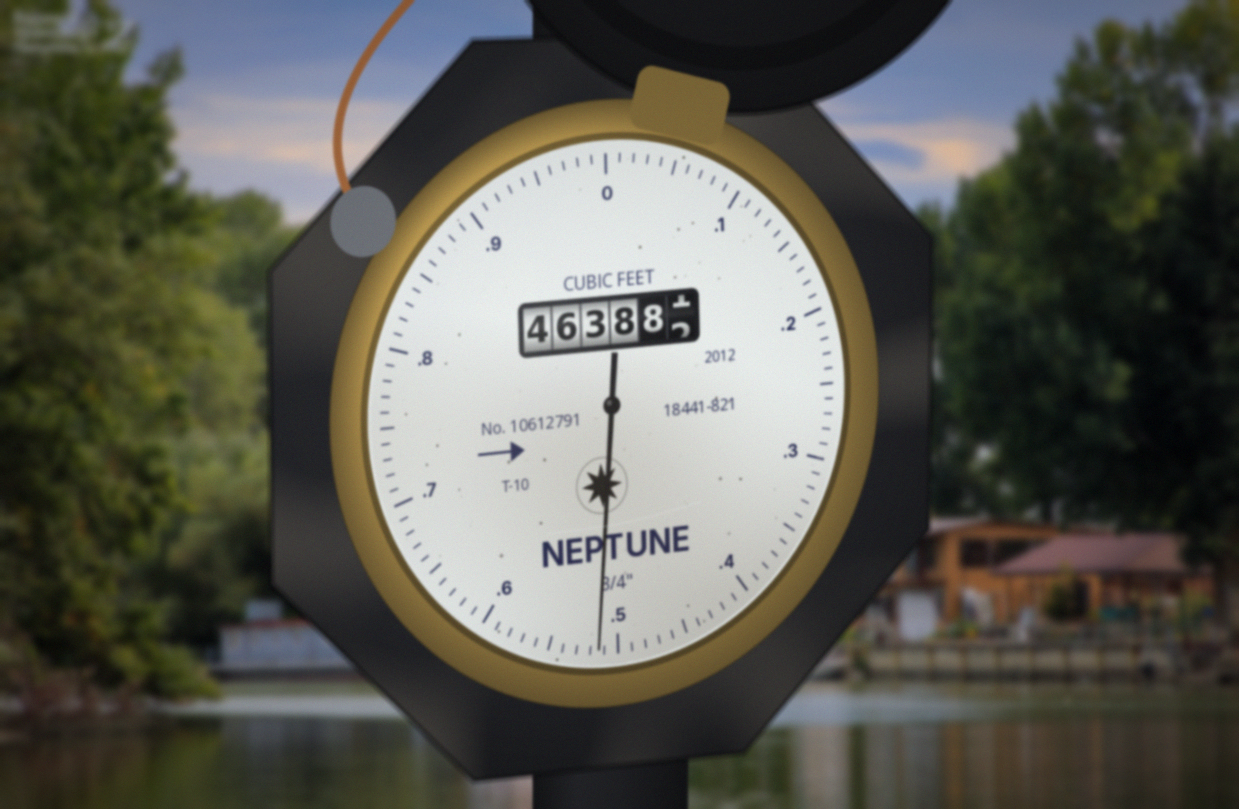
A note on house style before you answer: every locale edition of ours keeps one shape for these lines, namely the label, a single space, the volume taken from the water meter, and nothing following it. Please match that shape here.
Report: 463881.51 ft³
